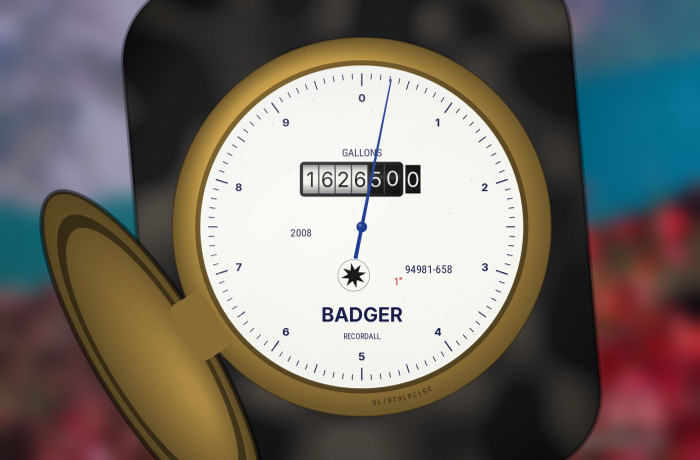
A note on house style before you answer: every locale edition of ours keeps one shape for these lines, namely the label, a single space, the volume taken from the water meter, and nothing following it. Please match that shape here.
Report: 1626500.3 gal
